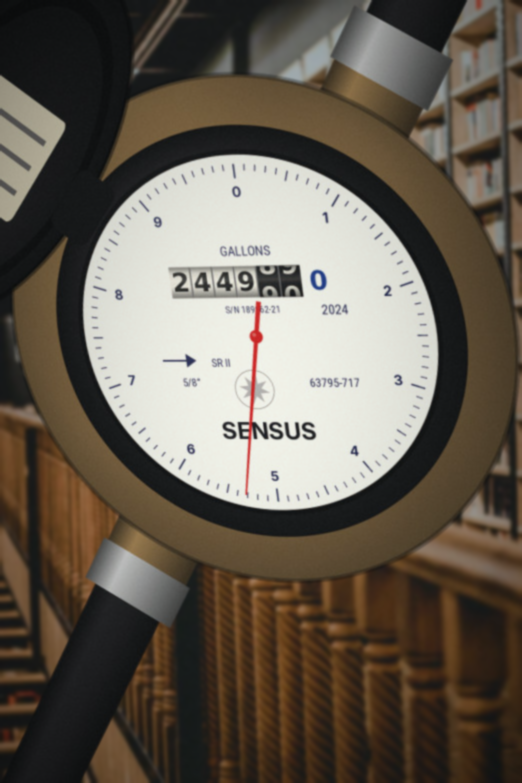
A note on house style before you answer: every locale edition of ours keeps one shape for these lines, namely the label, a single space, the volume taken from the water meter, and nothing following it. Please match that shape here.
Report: 2449895.3 gal
